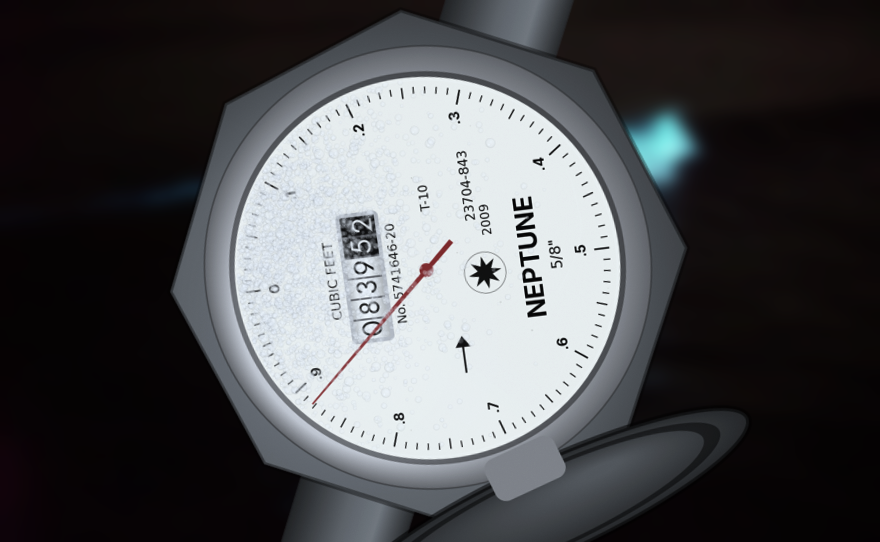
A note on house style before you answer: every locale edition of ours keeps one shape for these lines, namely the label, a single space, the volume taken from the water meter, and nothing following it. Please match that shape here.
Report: 83951.88 ft³
